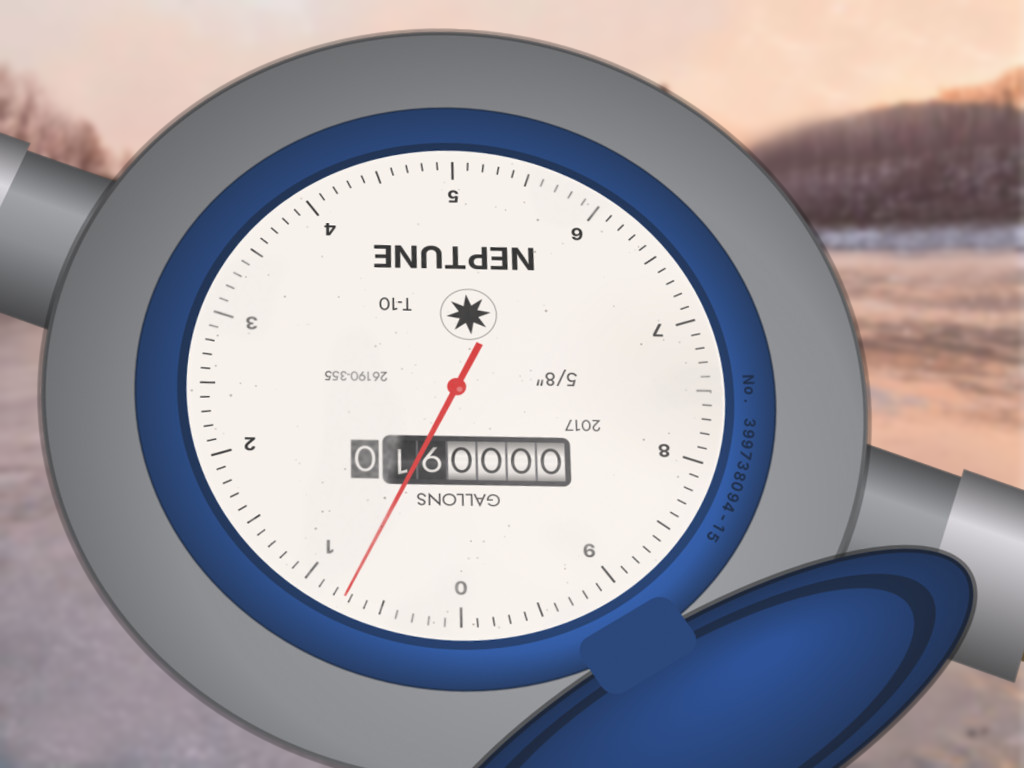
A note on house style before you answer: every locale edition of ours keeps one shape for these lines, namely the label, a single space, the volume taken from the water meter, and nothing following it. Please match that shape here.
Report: 910.7 gal
